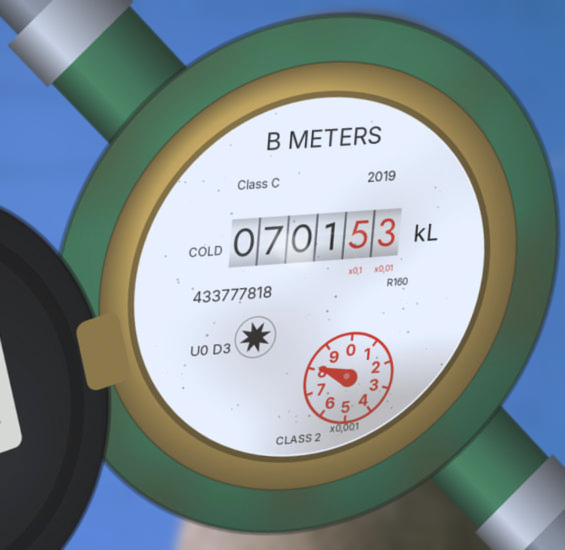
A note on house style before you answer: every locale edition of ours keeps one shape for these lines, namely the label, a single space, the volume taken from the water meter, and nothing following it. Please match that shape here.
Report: 701.538 kL
